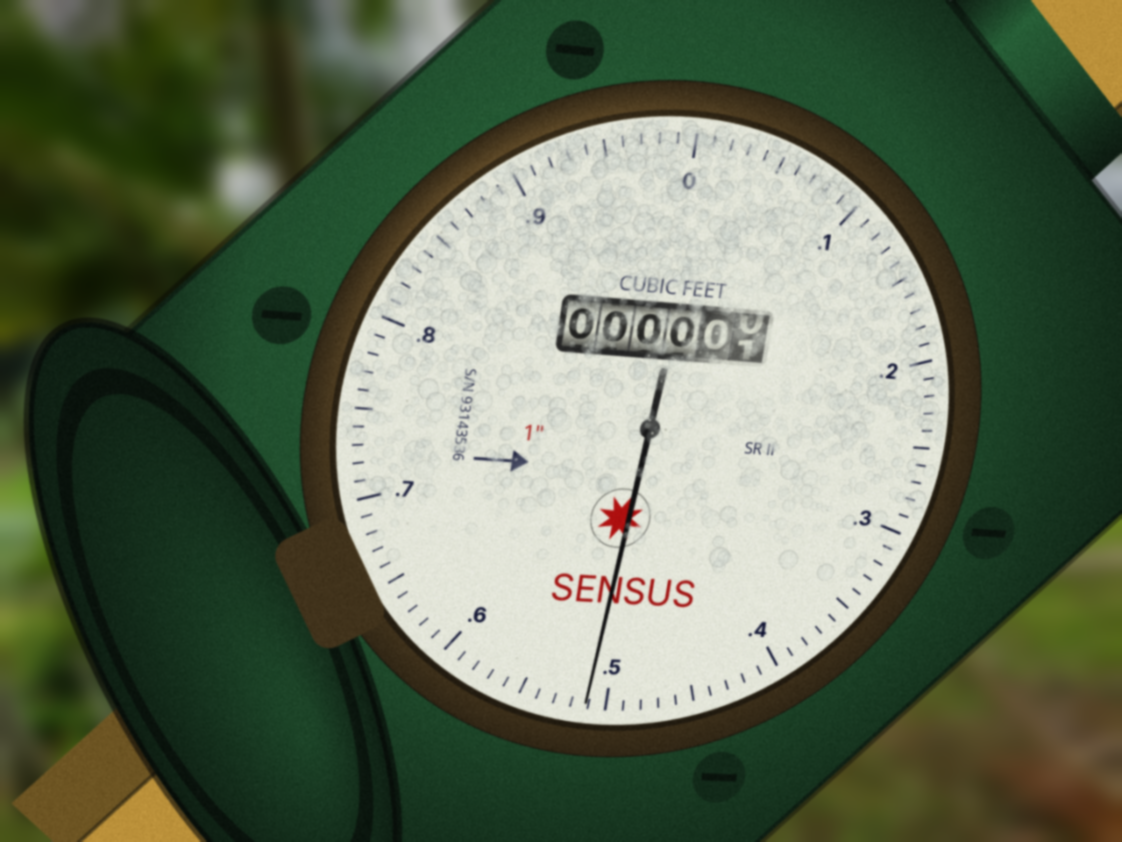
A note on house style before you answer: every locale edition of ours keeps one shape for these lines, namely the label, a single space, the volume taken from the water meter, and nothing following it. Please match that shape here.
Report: 0.51 ft³
